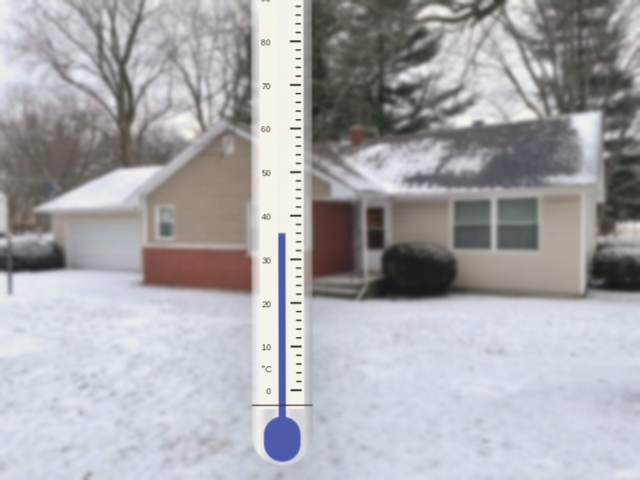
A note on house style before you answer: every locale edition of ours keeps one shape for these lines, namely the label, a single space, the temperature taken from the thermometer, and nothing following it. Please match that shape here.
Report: 36 °C
